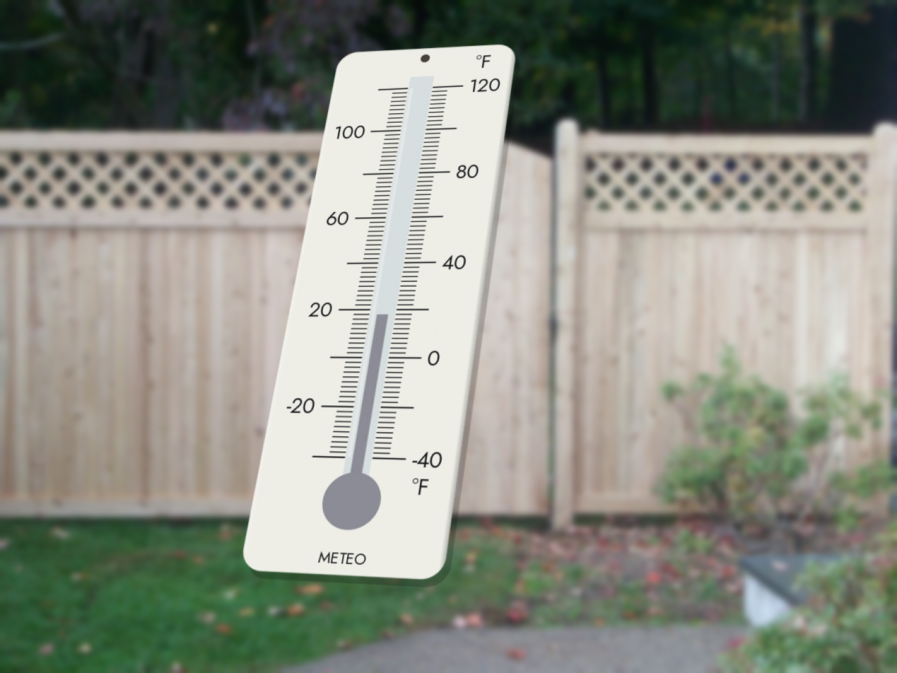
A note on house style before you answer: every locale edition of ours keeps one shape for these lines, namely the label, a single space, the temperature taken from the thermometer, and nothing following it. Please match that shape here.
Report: 18 °F
